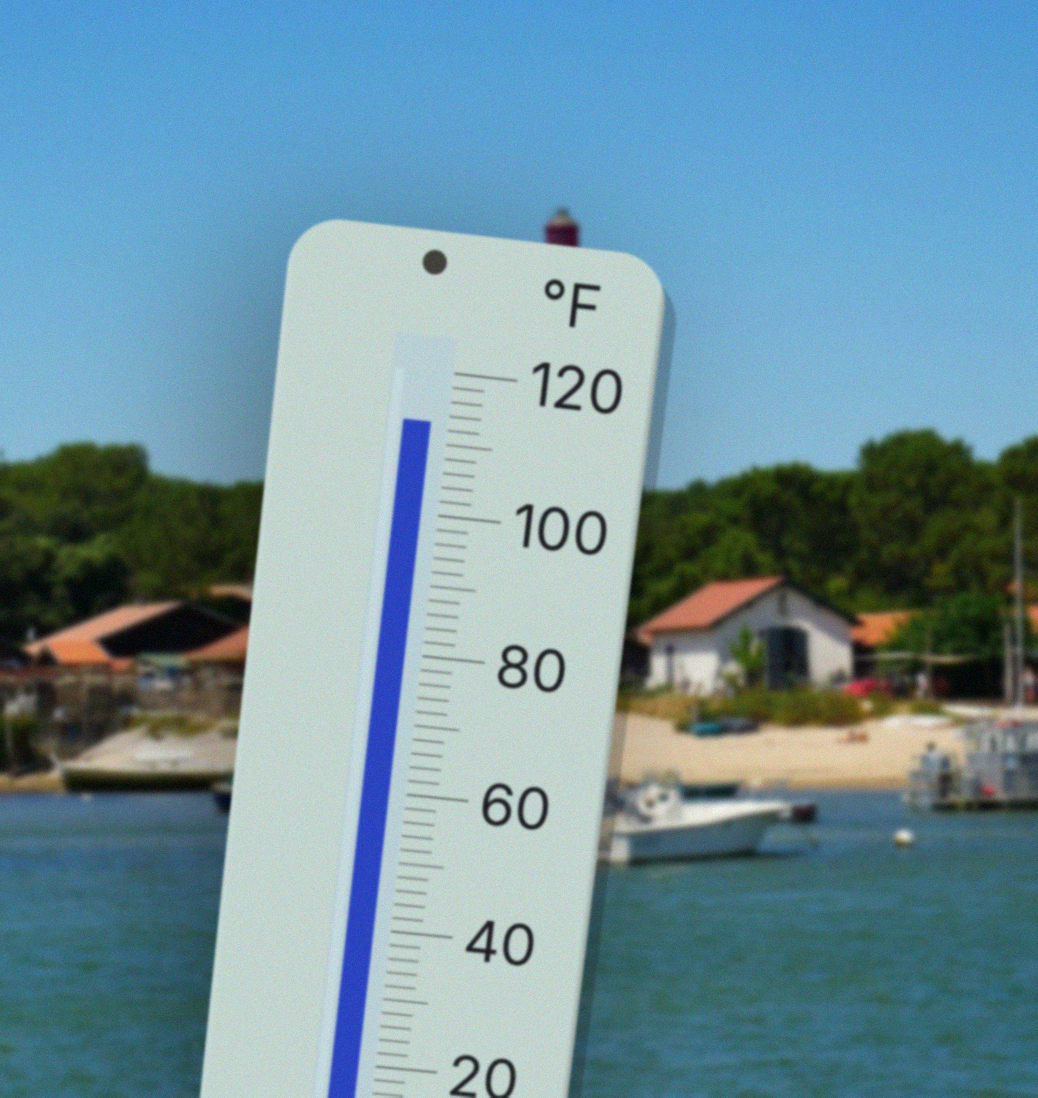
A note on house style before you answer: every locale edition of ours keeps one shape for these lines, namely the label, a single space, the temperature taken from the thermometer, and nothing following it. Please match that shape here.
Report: 113 °F
